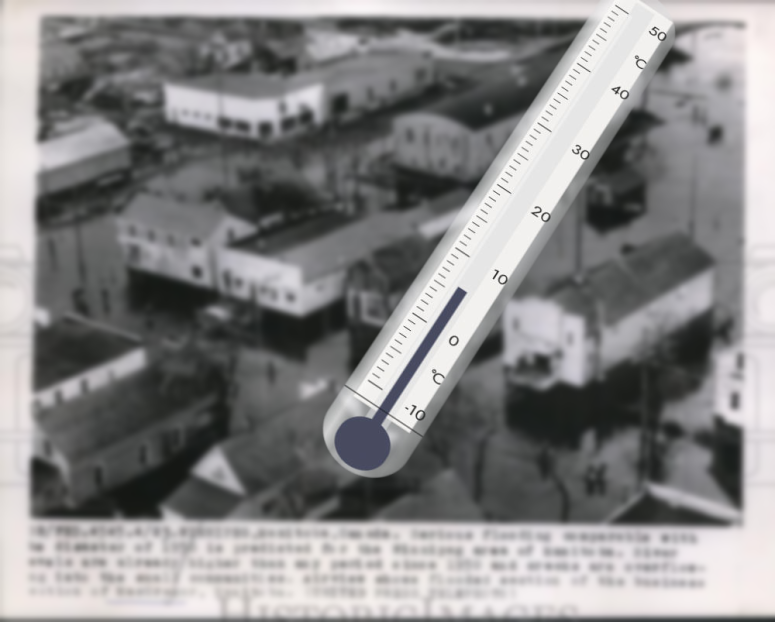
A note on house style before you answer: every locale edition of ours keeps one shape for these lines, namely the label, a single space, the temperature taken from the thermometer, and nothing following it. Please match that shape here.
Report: 6 °C
